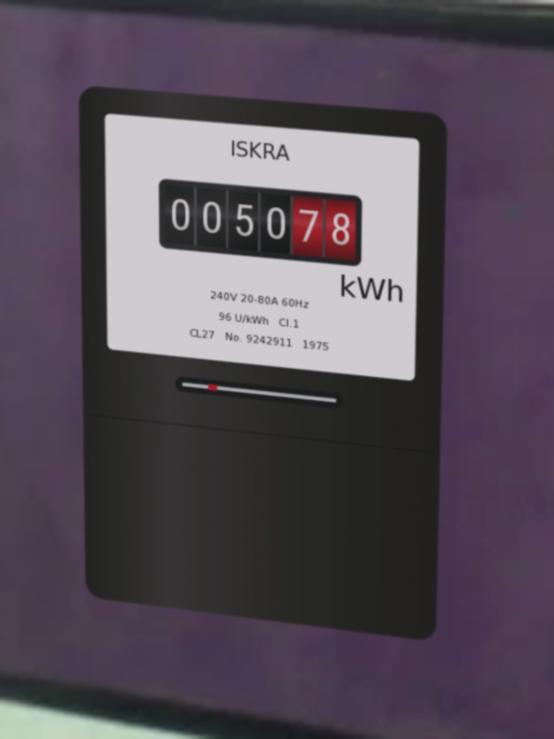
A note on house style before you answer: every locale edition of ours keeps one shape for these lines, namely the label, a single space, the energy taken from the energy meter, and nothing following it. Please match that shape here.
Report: 50.78 kWh
